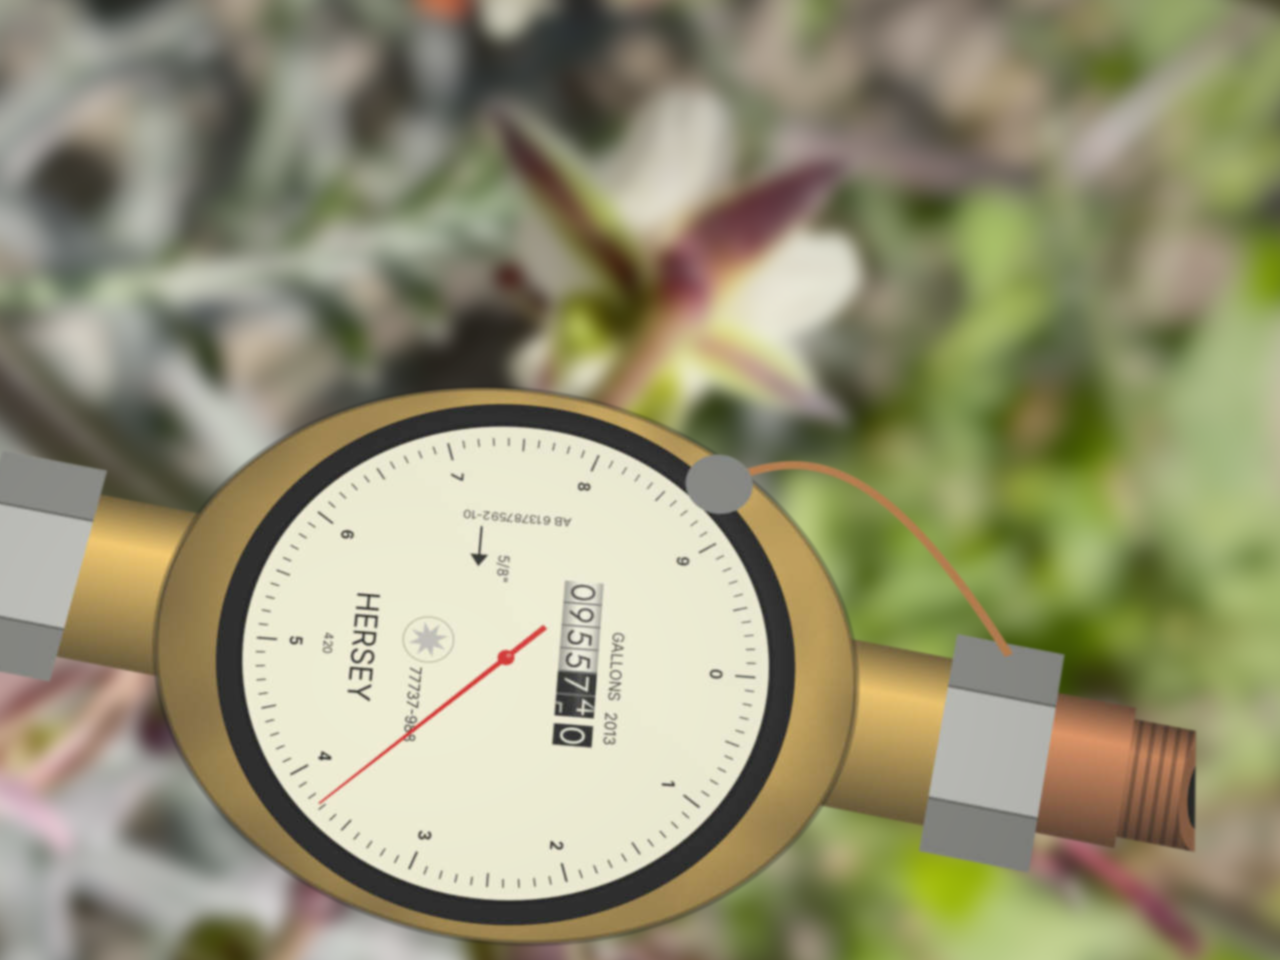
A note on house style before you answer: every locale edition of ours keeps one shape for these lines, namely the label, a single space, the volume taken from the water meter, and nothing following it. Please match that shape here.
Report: 955743.7 gal
